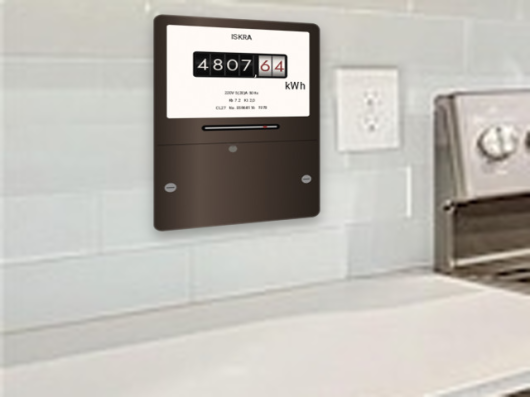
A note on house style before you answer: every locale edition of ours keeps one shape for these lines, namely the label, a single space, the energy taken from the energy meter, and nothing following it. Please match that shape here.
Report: 4807.64 kWh
